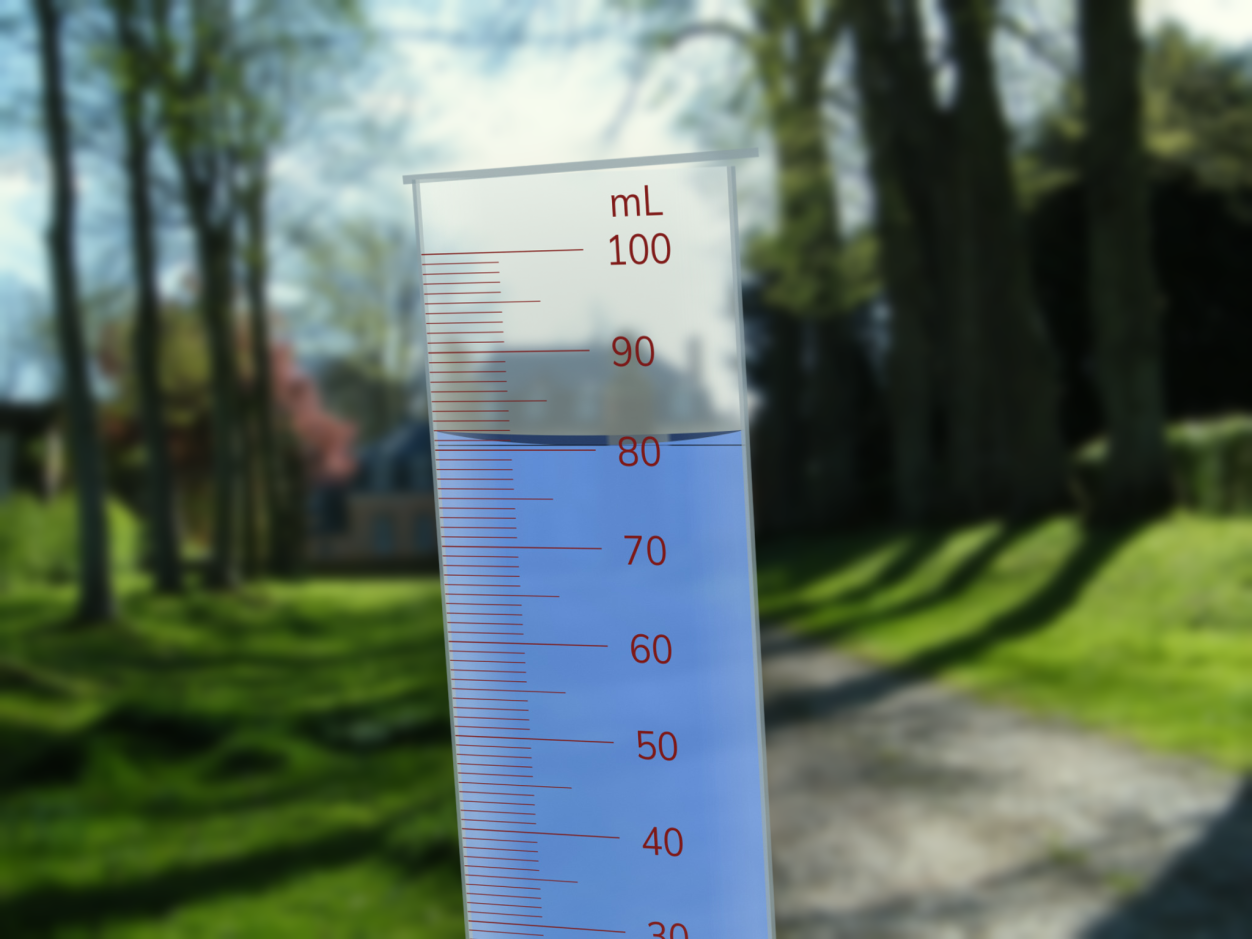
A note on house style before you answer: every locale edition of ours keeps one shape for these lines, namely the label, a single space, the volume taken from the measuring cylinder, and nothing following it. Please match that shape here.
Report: 80.5 mL
